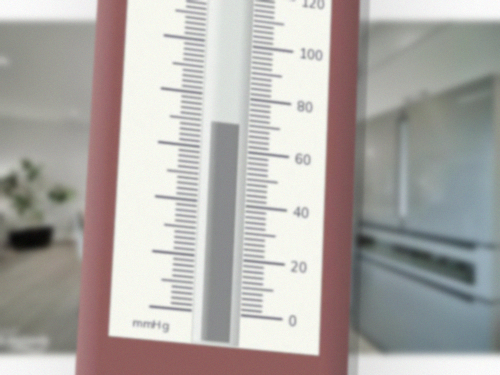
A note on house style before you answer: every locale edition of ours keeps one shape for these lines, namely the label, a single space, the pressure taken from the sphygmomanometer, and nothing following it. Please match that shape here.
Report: 70 mmHg
